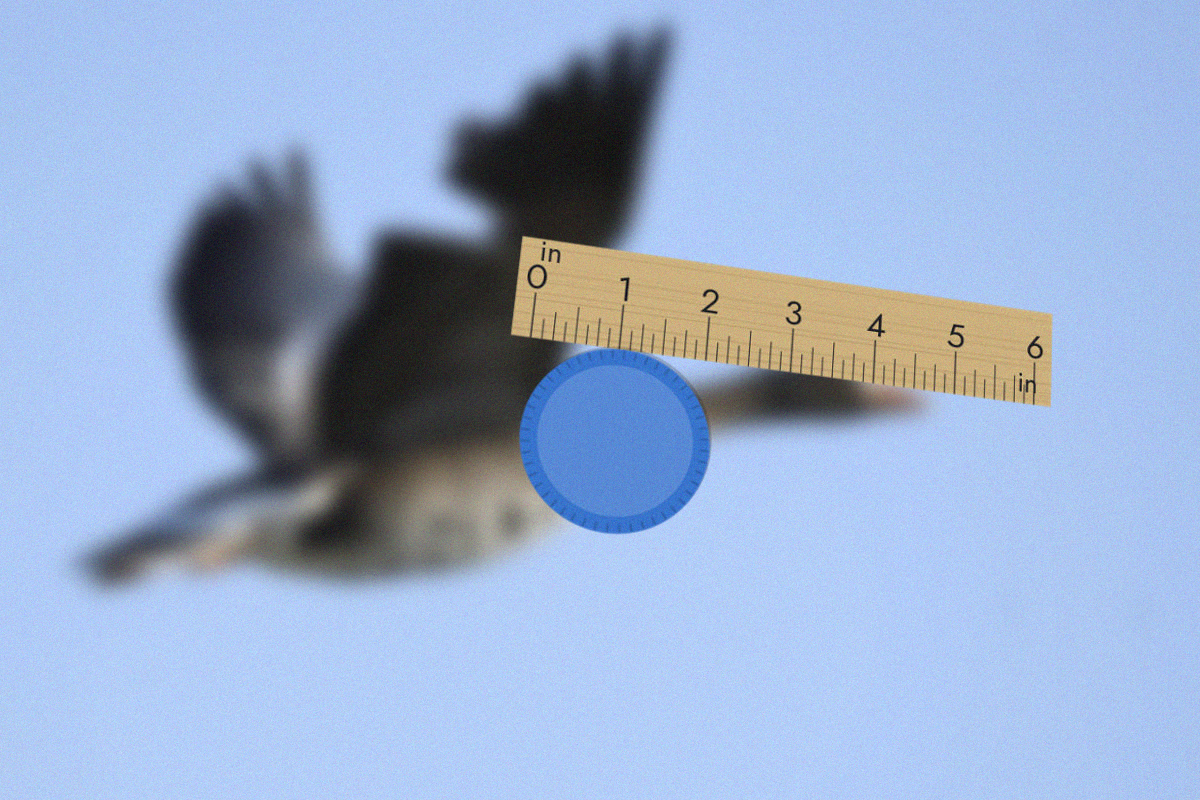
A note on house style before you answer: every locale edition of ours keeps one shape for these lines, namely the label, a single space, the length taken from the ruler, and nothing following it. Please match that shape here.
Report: 2.125 in
